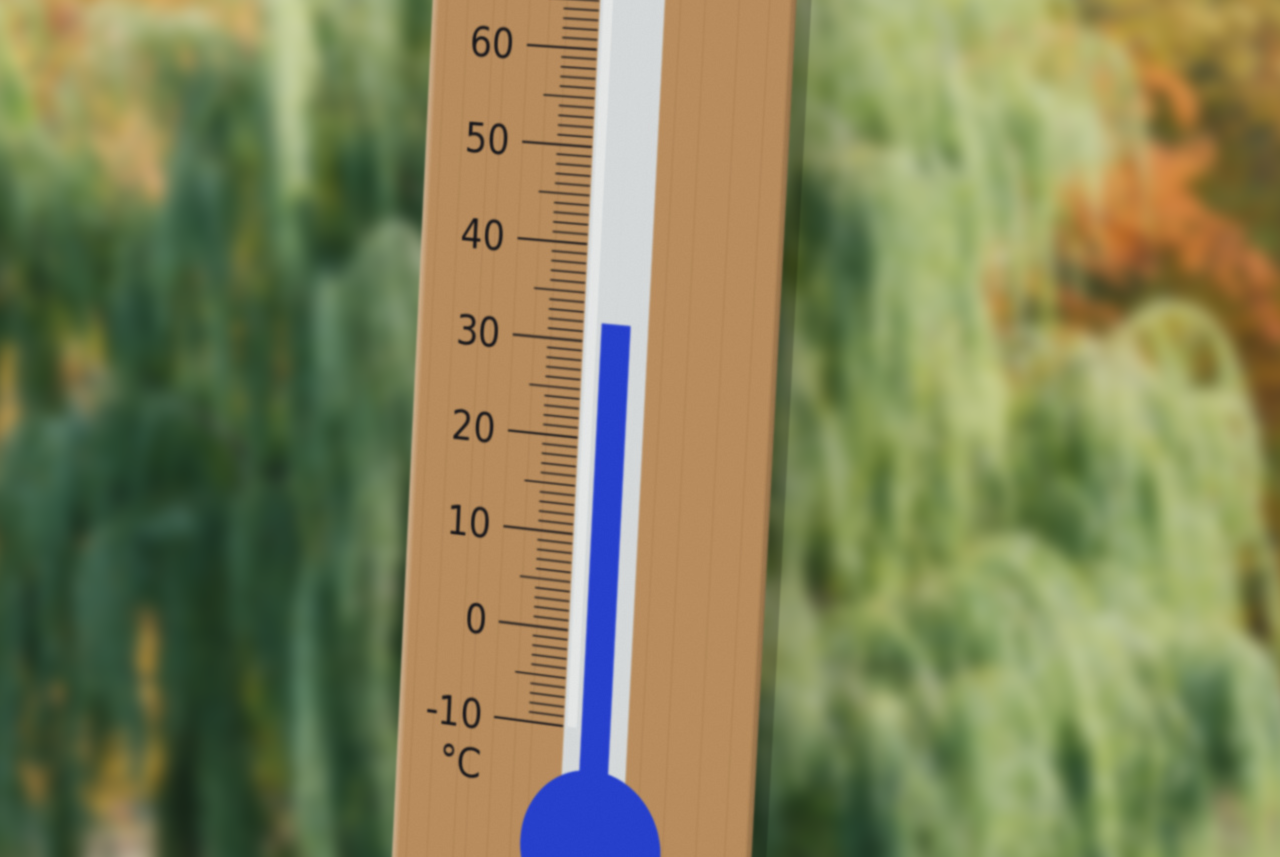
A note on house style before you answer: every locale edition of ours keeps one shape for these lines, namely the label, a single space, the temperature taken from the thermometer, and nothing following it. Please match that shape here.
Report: 32 °C
